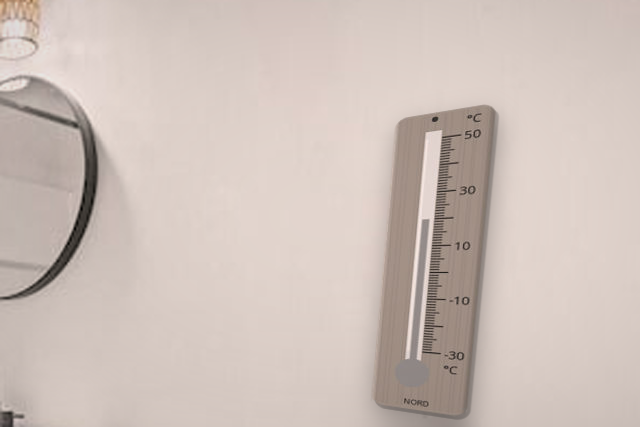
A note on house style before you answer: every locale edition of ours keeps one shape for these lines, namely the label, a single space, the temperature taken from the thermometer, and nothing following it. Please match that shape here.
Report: 20 °C
